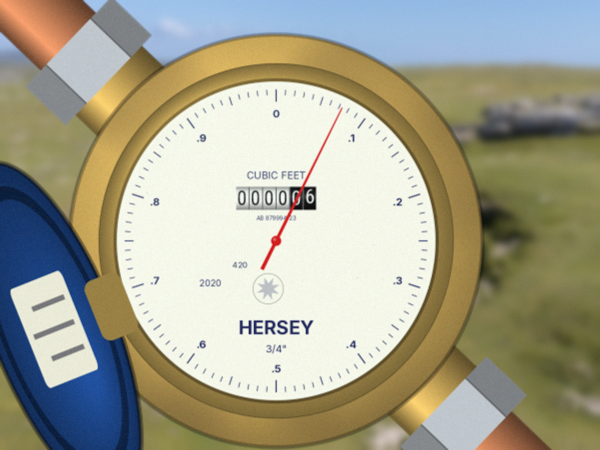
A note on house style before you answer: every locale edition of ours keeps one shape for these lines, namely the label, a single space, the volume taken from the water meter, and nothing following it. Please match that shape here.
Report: 6.07 ft³
